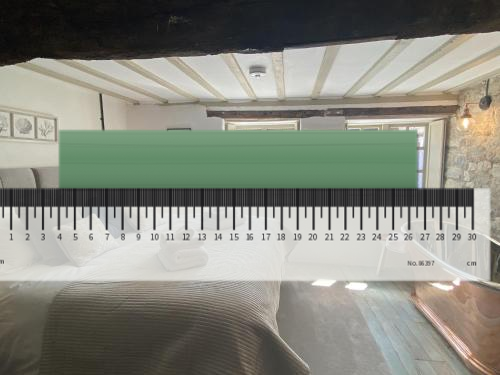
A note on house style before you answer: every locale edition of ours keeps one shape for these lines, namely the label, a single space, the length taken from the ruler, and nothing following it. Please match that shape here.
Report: 22.5 cm
